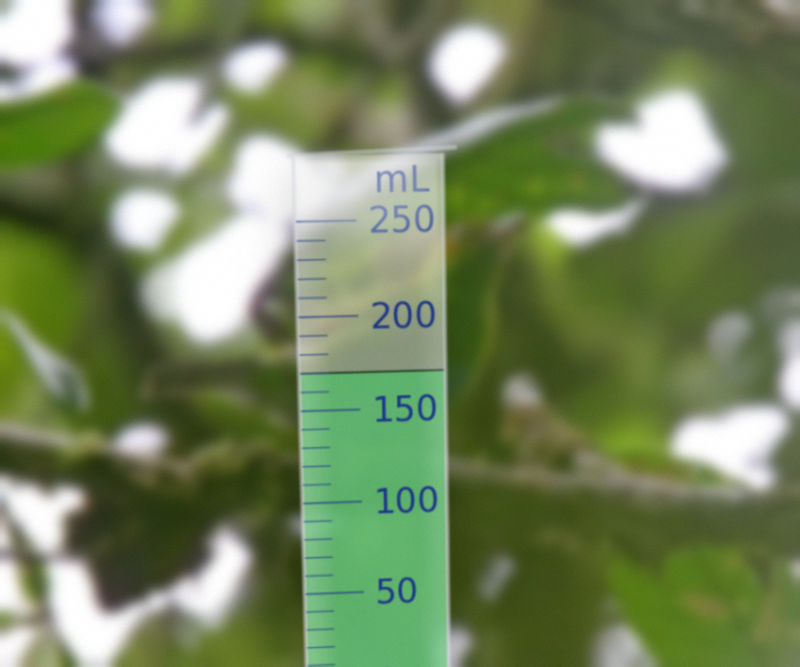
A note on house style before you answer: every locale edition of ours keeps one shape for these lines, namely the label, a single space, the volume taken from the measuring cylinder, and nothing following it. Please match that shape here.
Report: 170 mL
